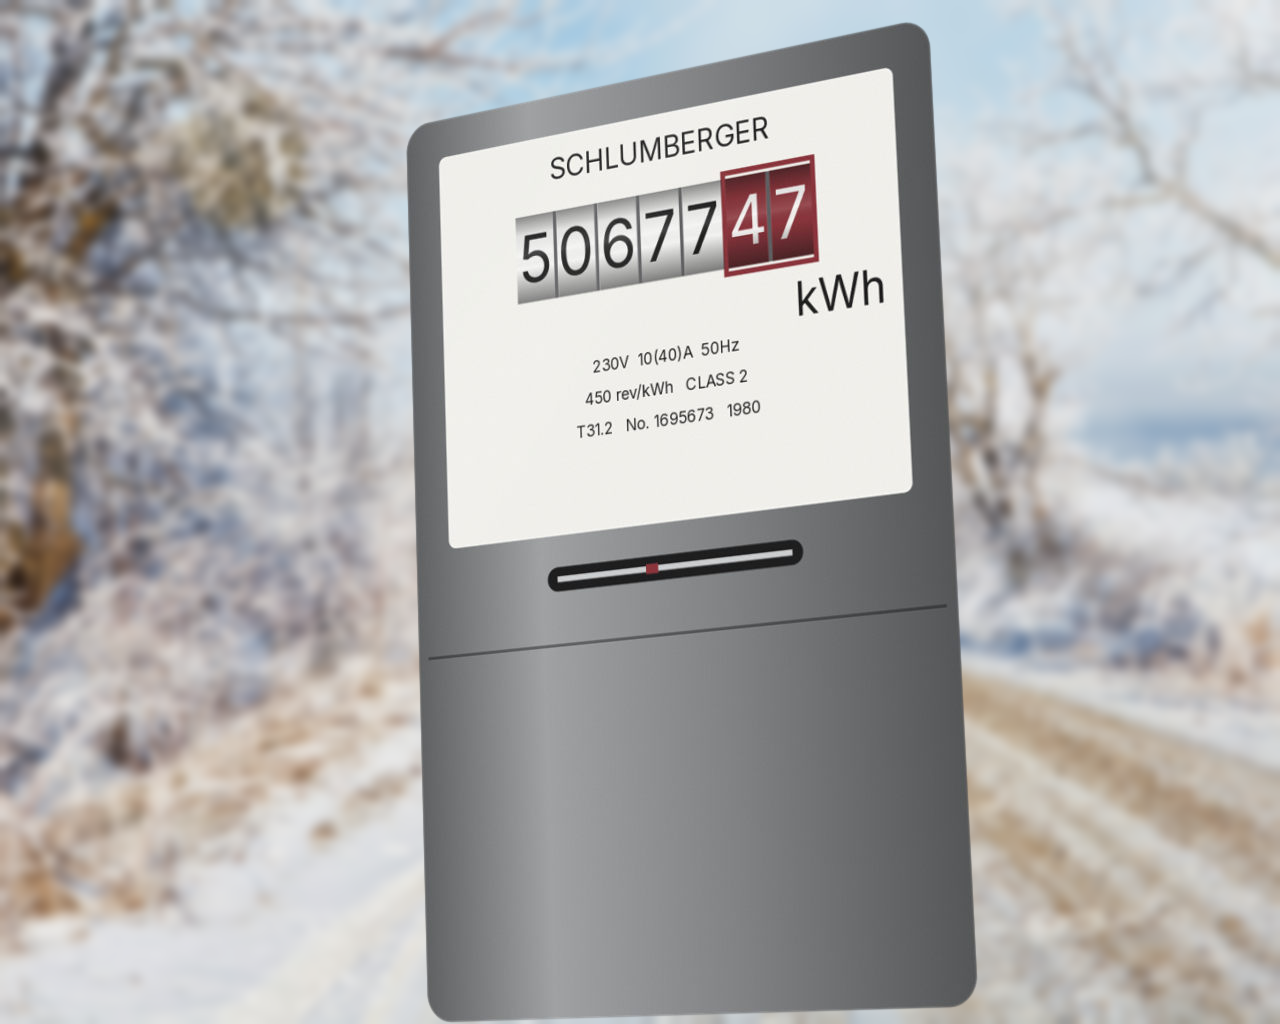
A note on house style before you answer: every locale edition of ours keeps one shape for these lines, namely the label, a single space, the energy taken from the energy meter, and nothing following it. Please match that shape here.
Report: 50677.47 kWh
